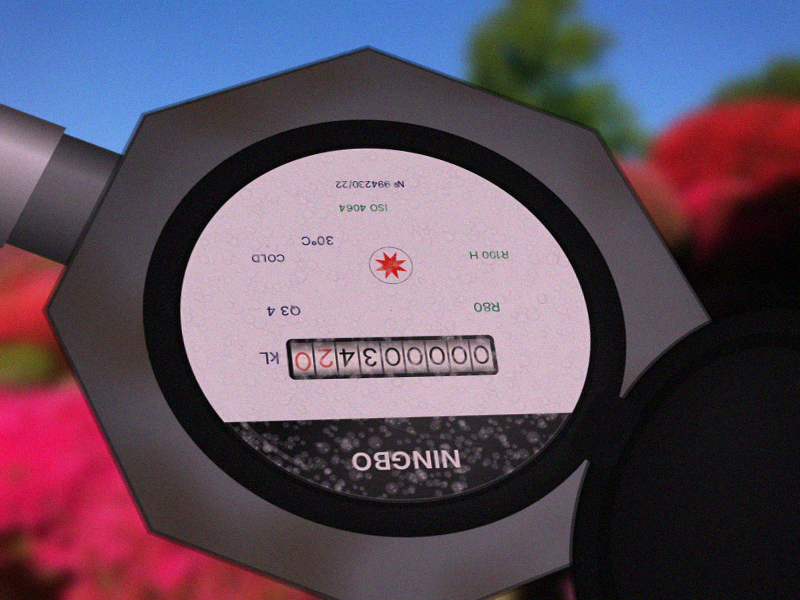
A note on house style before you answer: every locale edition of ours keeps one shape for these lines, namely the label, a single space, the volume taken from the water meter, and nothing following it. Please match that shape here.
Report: 34.20 kL
